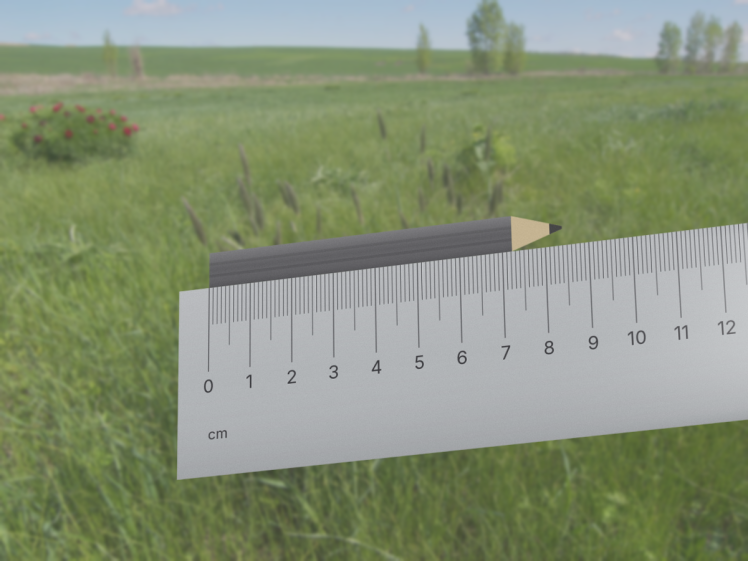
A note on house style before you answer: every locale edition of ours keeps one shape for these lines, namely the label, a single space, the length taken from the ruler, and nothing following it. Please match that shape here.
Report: 8.4 cm
